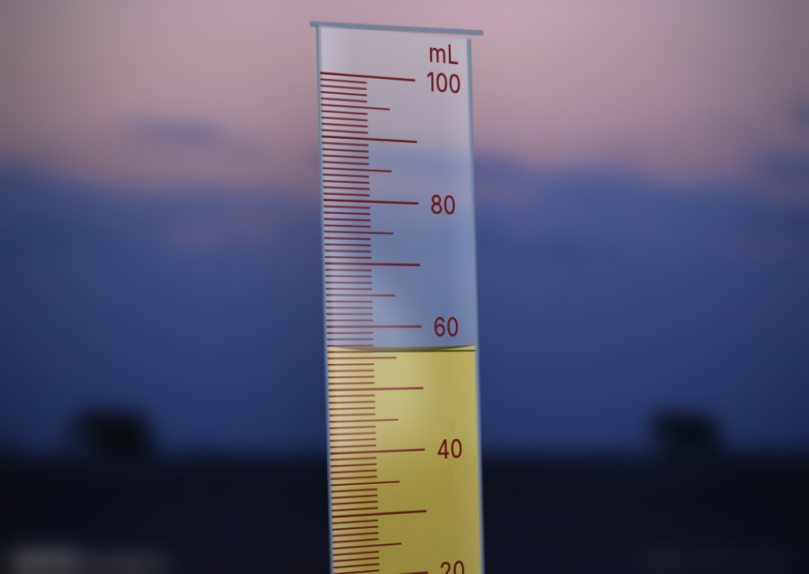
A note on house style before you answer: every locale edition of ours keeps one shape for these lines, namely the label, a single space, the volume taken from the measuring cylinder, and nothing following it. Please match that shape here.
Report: 56 mL
